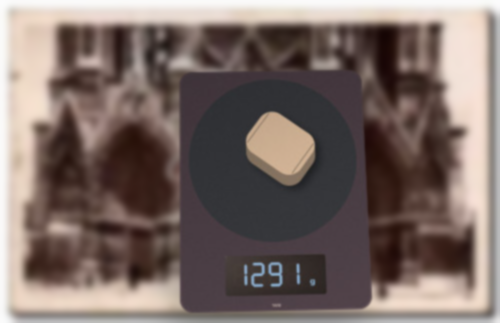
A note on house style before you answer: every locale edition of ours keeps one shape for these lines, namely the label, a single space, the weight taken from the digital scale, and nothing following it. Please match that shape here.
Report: 1291 g
